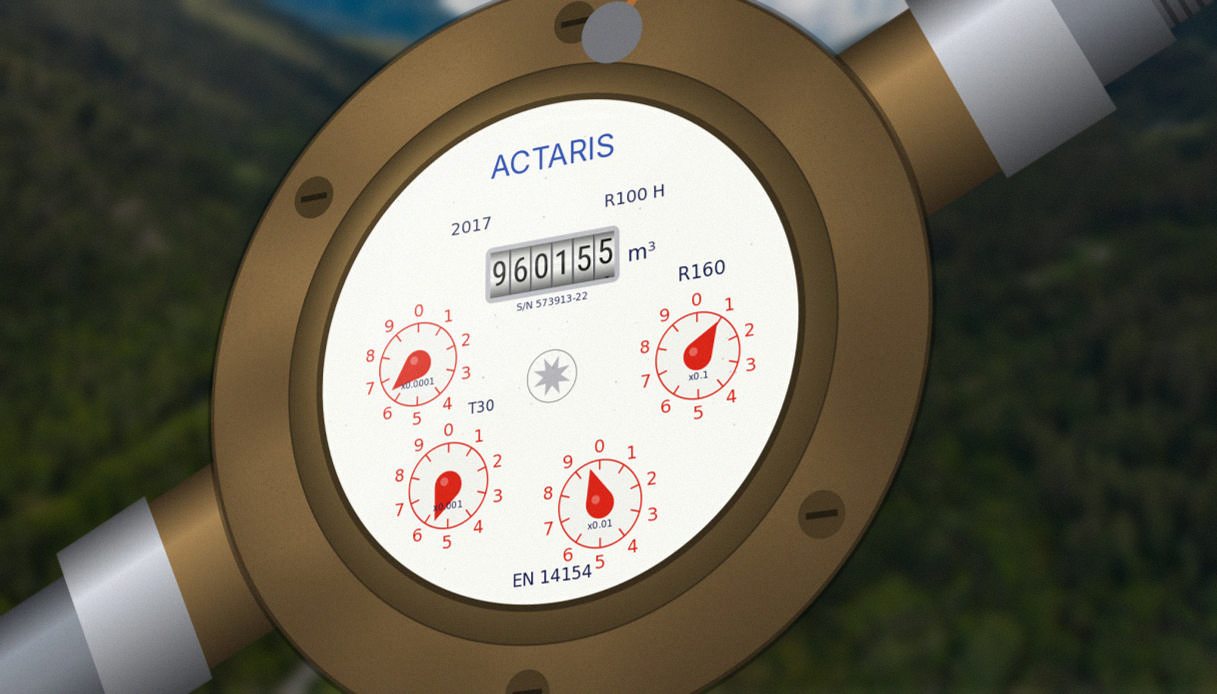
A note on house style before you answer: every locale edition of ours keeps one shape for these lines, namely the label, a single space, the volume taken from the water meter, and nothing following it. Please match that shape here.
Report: 960155.0956 m³
